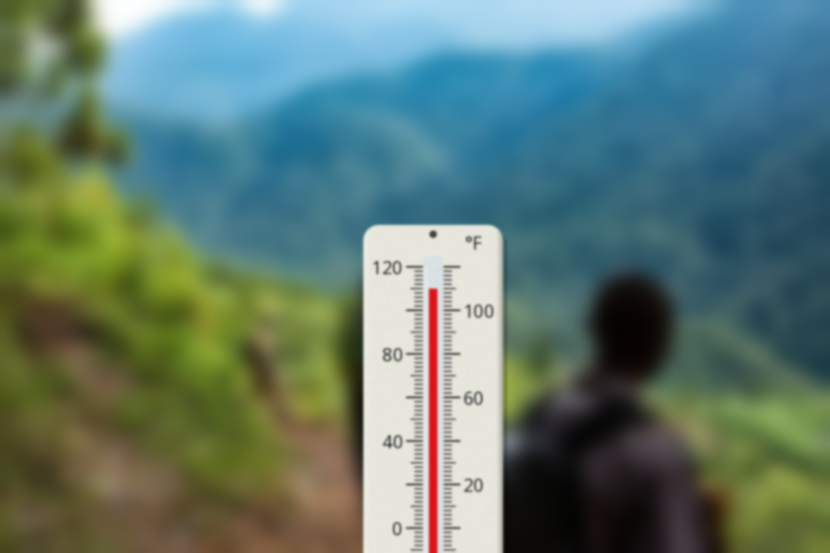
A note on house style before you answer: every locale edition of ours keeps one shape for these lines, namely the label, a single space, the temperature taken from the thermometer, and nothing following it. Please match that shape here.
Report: 110 °F
